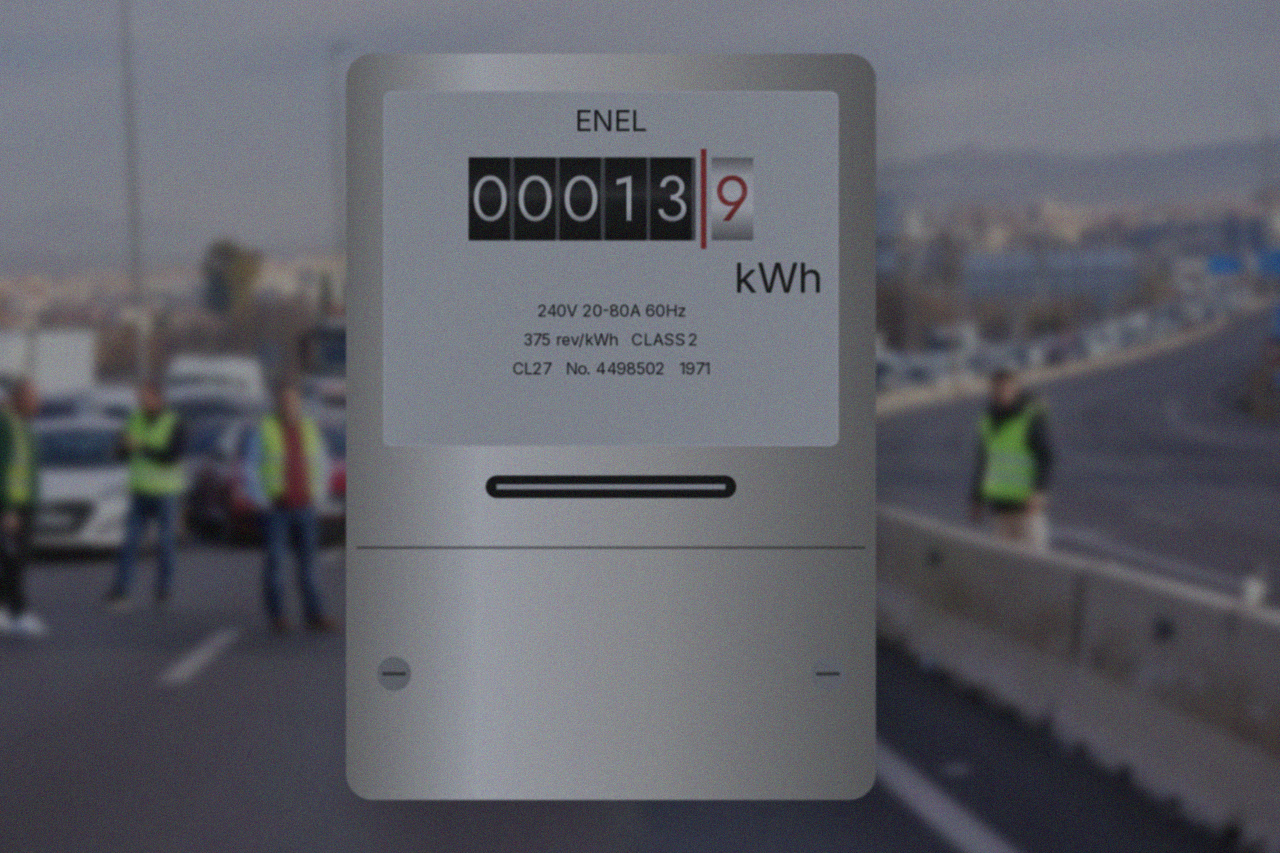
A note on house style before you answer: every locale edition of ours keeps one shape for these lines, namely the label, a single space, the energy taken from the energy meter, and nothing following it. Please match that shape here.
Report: 13.9 kWh
